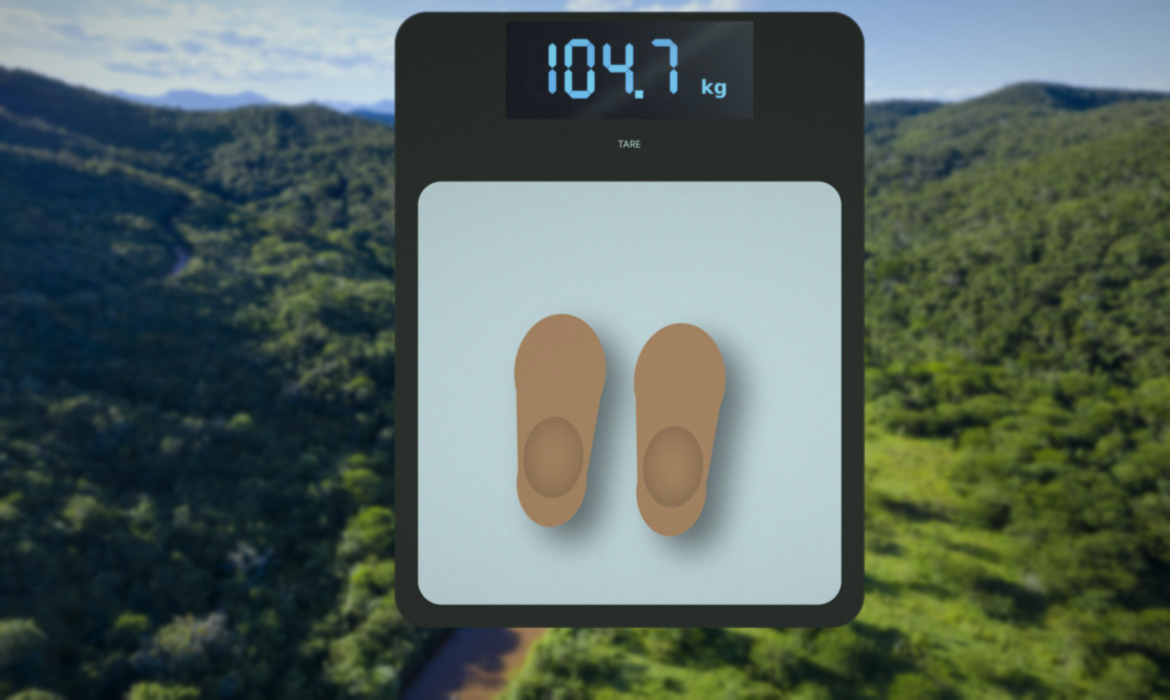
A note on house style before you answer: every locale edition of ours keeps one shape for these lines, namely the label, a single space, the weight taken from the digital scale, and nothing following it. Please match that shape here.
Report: 104.7 kg
